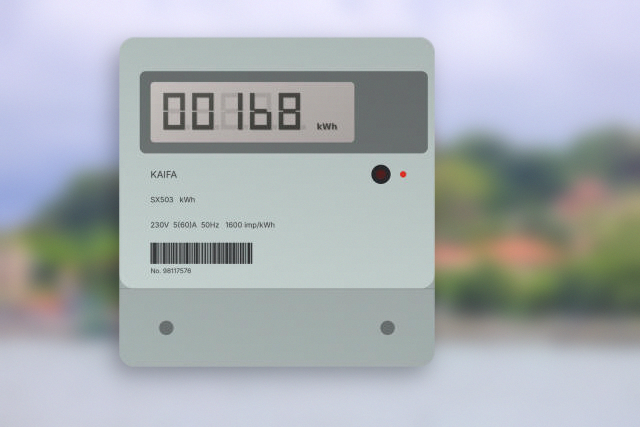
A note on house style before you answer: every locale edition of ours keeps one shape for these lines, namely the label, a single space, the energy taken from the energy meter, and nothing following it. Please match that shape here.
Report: 168 kWh
